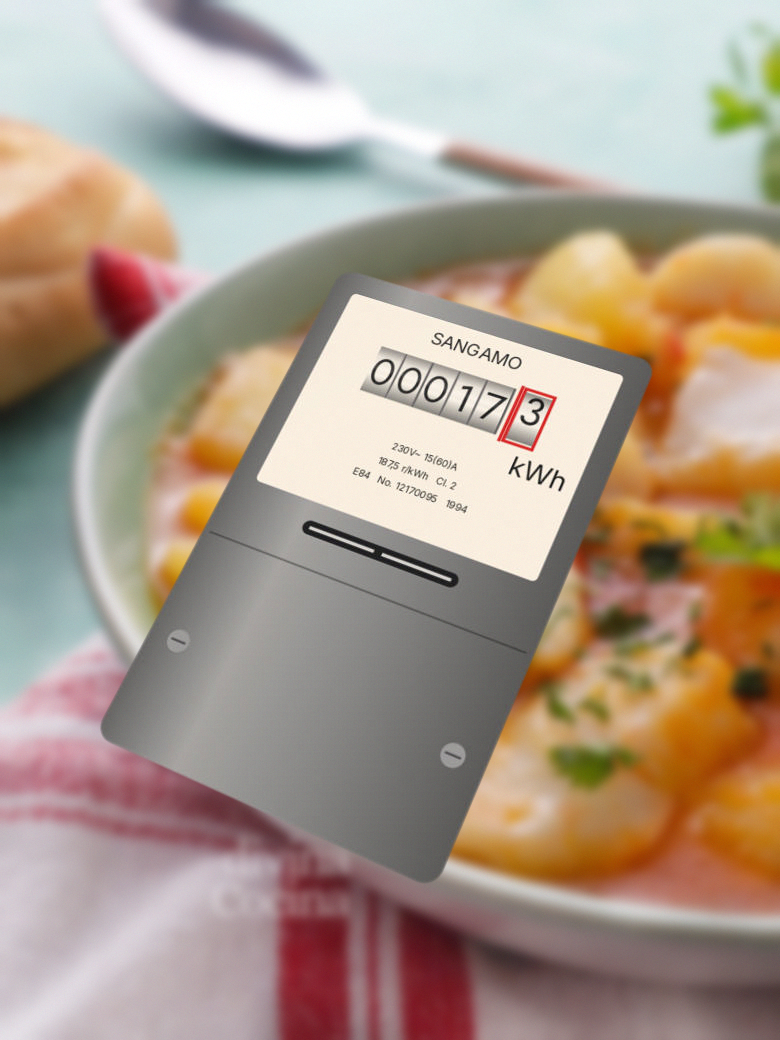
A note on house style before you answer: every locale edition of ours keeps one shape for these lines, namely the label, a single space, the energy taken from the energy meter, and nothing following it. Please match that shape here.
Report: 17.3 kWh
